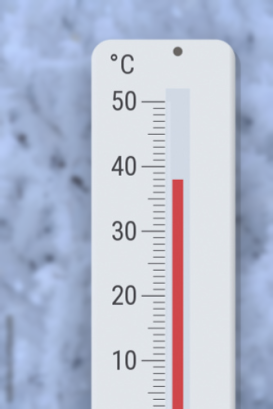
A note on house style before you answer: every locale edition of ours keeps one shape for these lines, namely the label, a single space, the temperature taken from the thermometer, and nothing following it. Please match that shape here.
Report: 38 °C
